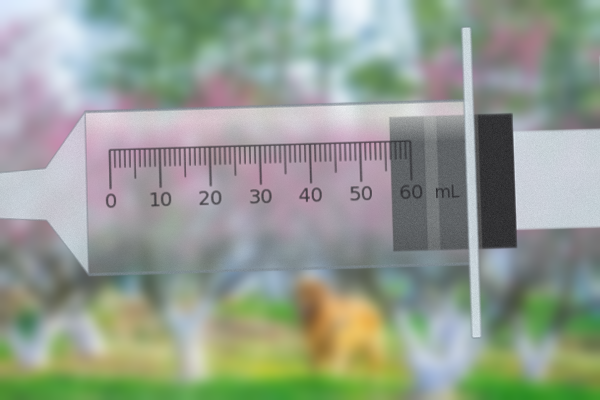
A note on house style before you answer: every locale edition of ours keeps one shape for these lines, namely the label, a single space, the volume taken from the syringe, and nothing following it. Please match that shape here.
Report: 56 mL
